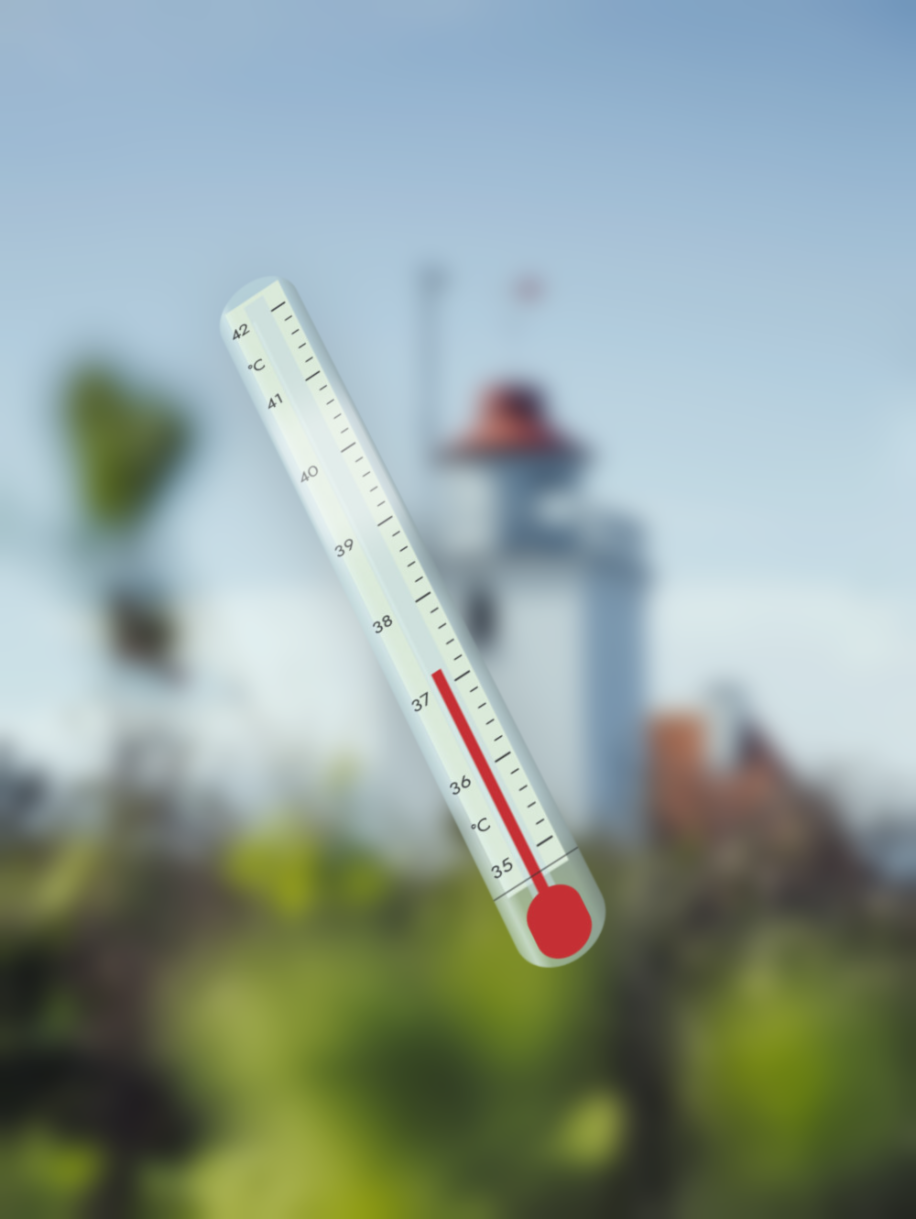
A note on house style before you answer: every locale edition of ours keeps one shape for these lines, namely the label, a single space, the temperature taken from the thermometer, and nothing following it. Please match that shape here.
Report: 37.2 °C
